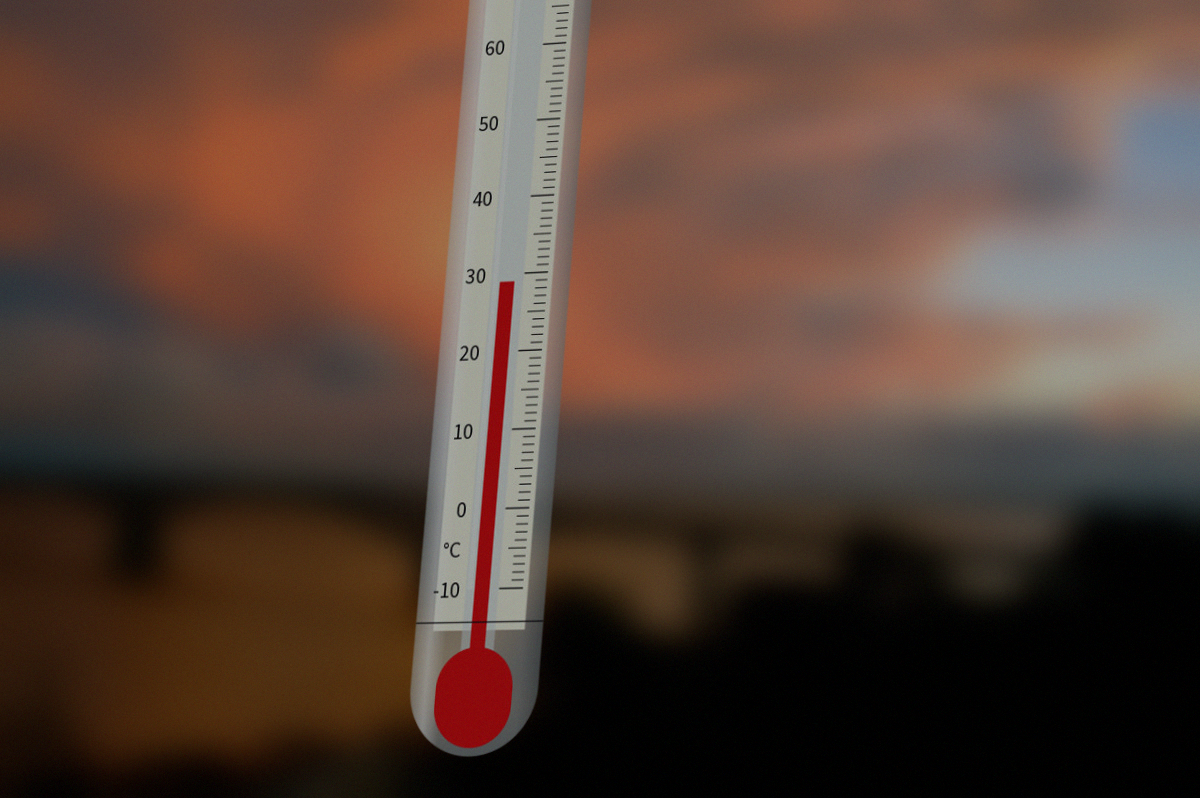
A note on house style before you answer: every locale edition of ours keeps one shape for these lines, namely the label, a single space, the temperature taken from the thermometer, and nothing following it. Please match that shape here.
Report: 29 °C
